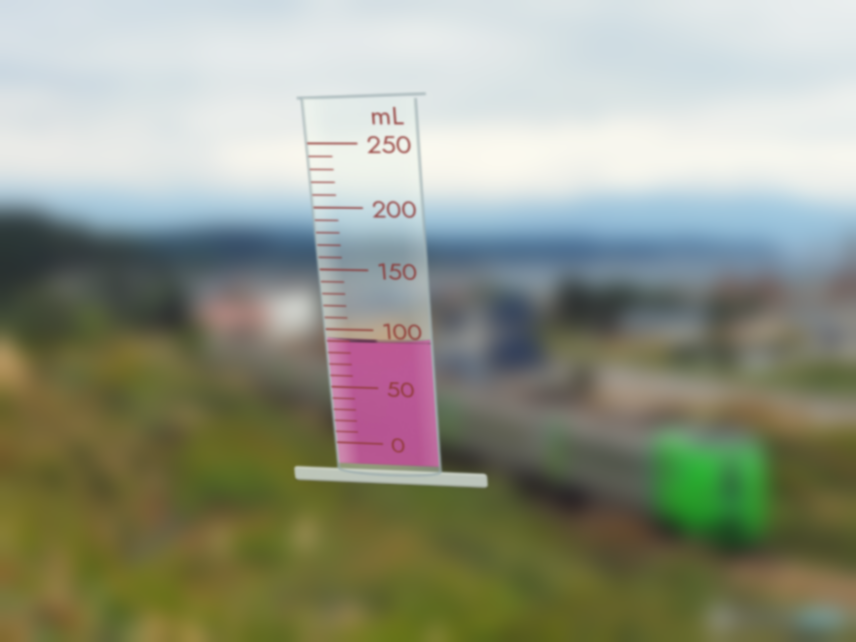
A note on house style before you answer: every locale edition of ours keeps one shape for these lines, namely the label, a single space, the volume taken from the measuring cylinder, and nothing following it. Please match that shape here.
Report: 90 mL
